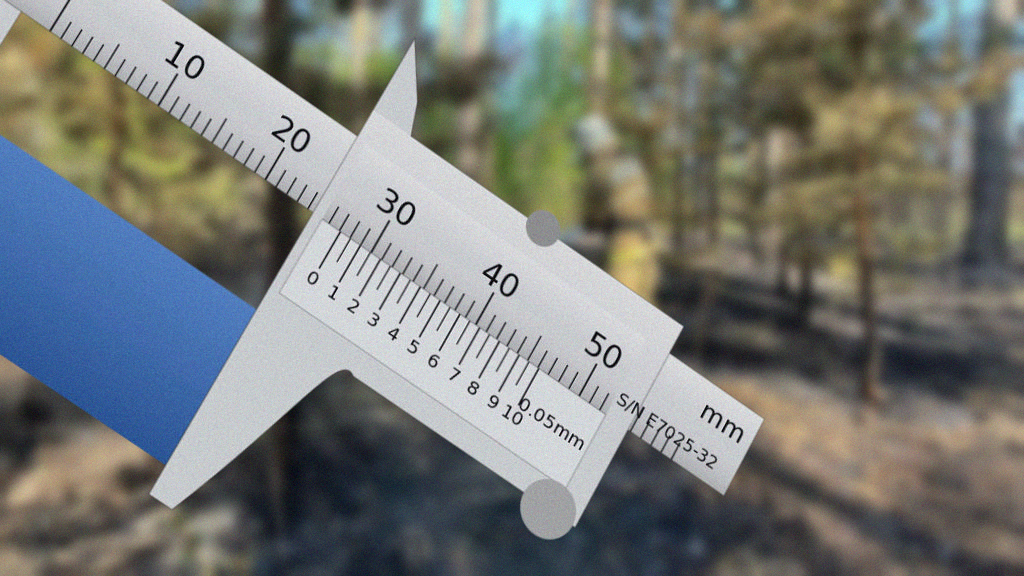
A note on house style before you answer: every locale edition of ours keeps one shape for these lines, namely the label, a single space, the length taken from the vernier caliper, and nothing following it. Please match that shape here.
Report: 27.1 mm
